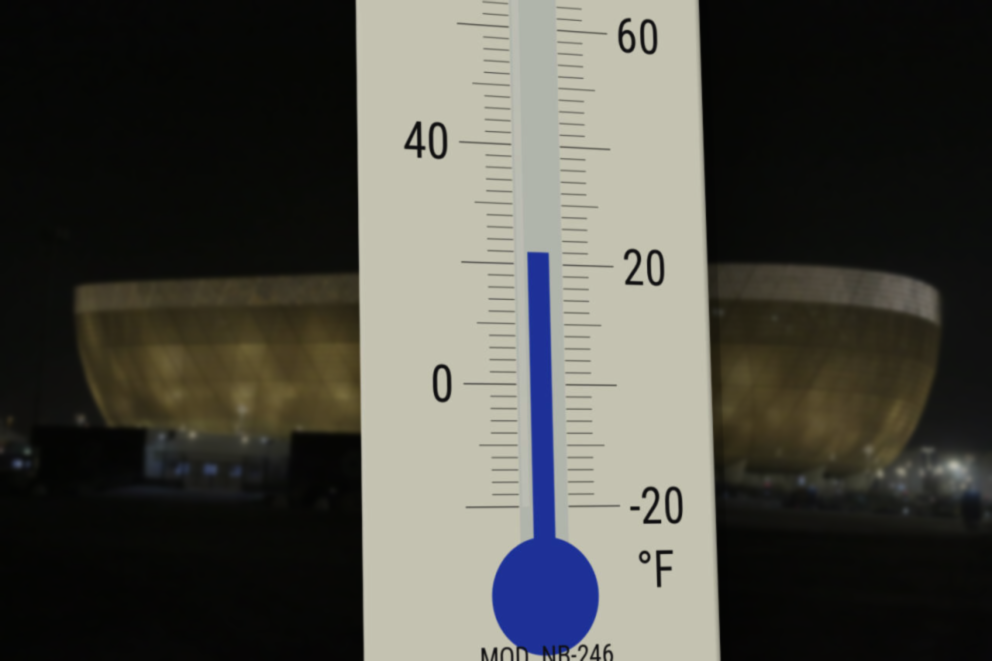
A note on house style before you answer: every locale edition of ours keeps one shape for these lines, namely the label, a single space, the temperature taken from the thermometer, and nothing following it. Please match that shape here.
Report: 22 °F
